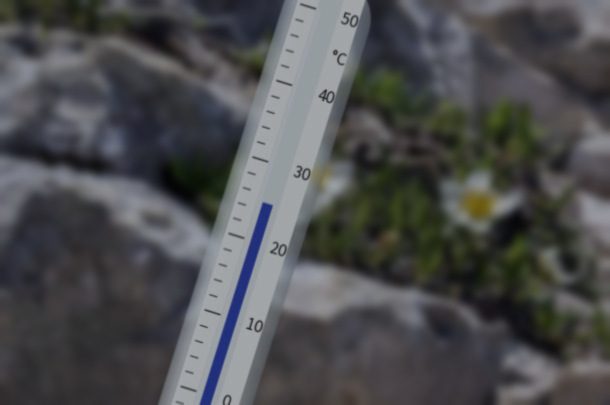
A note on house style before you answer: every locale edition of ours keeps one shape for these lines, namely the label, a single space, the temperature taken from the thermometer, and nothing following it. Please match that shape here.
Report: 25 °C
